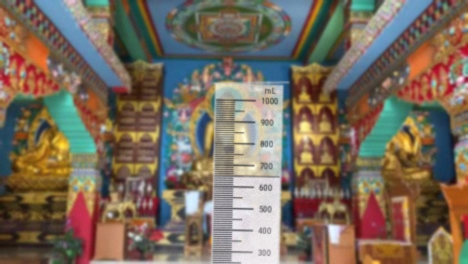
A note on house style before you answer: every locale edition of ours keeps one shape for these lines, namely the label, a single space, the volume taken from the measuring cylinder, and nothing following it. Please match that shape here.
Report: 650 mL
